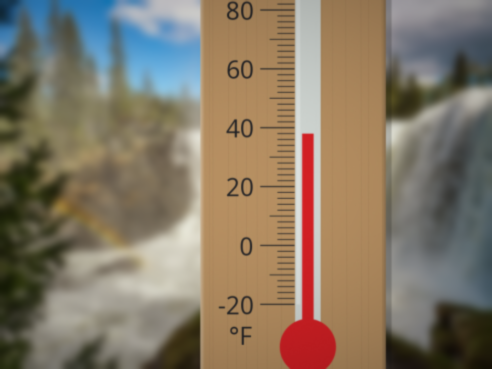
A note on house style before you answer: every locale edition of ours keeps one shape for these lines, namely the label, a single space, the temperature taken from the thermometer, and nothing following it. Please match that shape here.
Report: 38 °F
